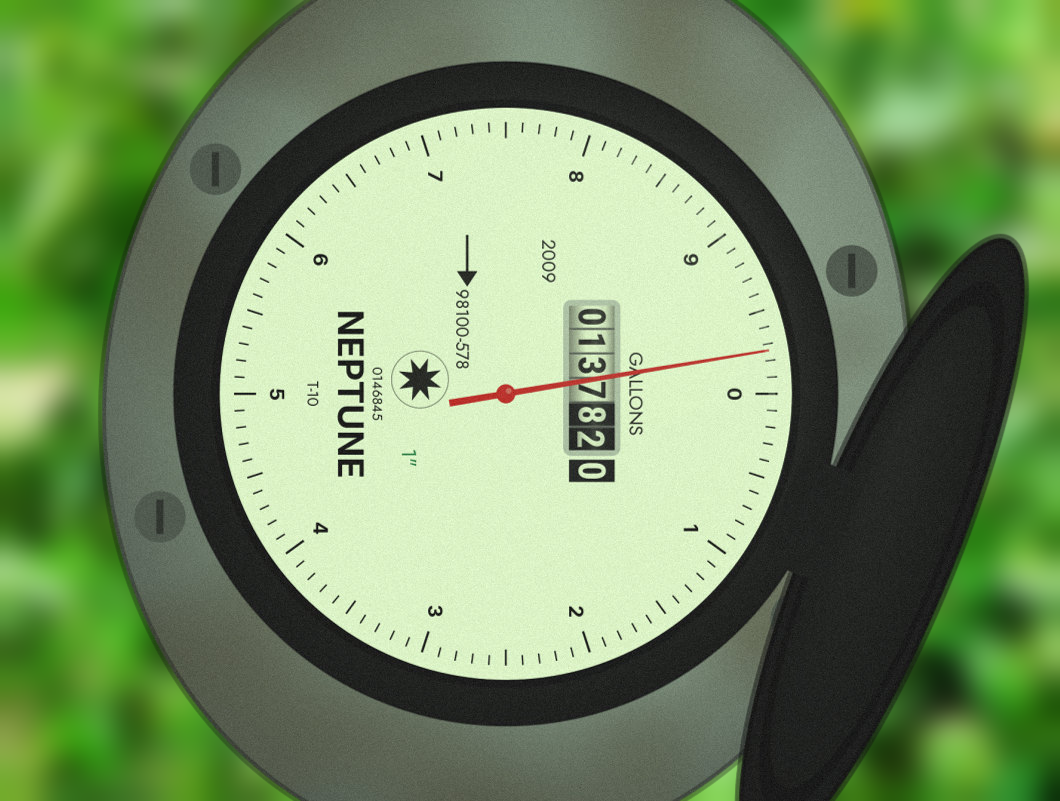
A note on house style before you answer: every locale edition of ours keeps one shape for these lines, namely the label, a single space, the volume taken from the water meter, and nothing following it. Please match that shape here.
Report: 137819.7 gal
